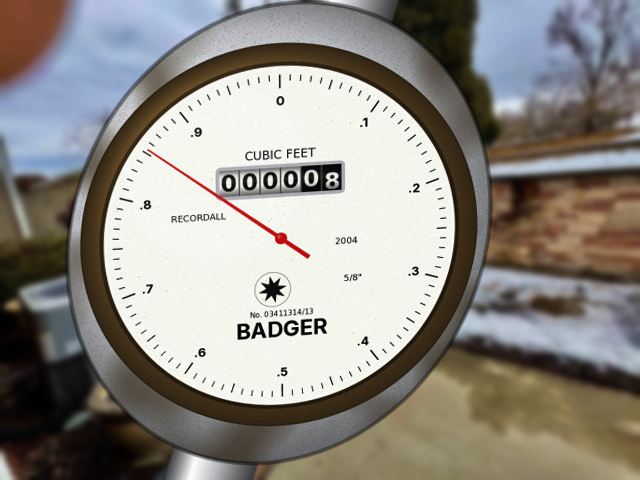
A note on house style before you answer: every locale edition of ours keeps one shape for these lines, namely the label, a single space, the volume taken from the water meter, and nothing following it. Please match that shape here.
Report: 7.85 ft³
